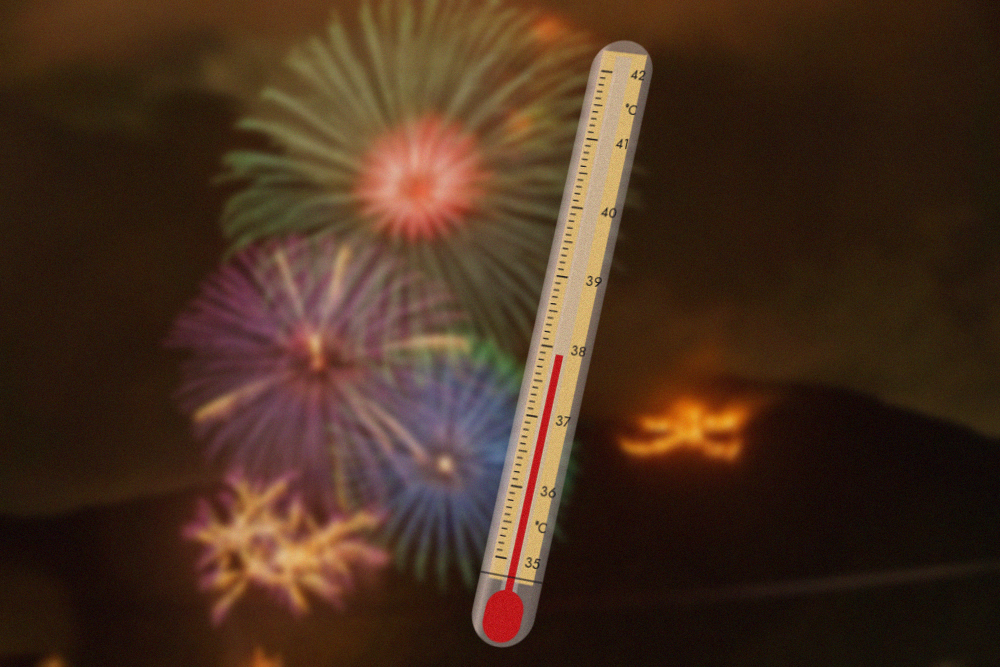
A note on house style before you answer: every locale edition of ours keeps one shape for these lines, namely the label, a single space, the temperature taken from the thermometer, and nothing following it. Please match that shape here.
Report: 37.9 °C
